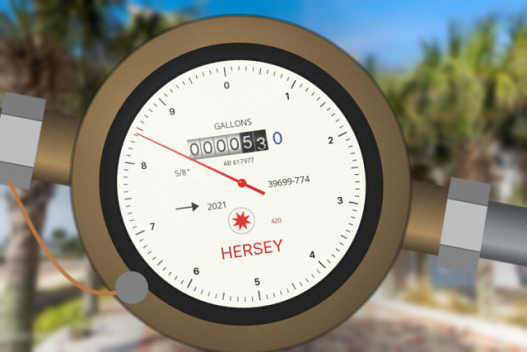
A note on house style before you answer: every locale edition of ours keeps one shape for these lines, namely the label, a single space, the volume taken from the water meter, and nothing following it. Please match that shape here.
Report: 528.4 gal
